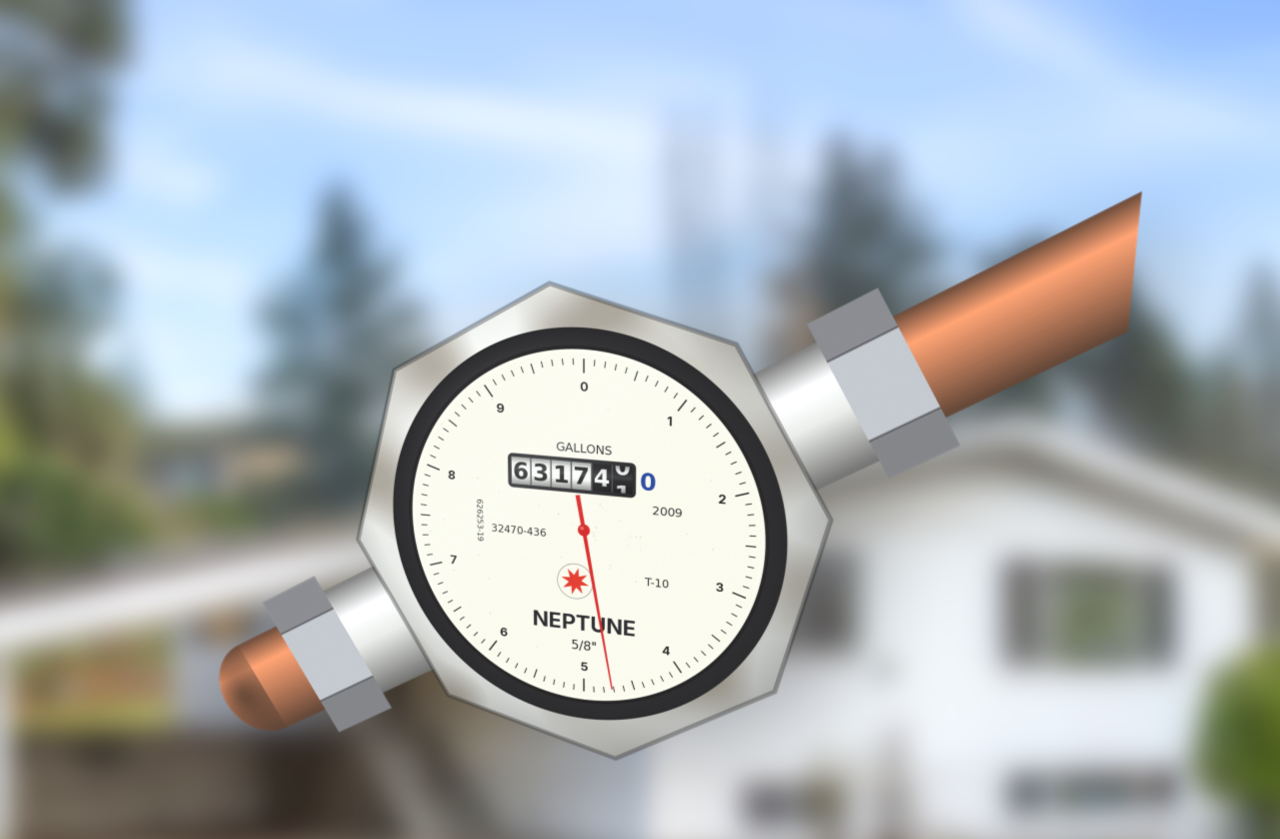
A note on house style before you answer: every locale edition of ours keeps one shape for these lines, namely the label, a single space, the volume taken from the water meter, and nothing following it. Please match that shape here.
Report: 6317404.7 gal
